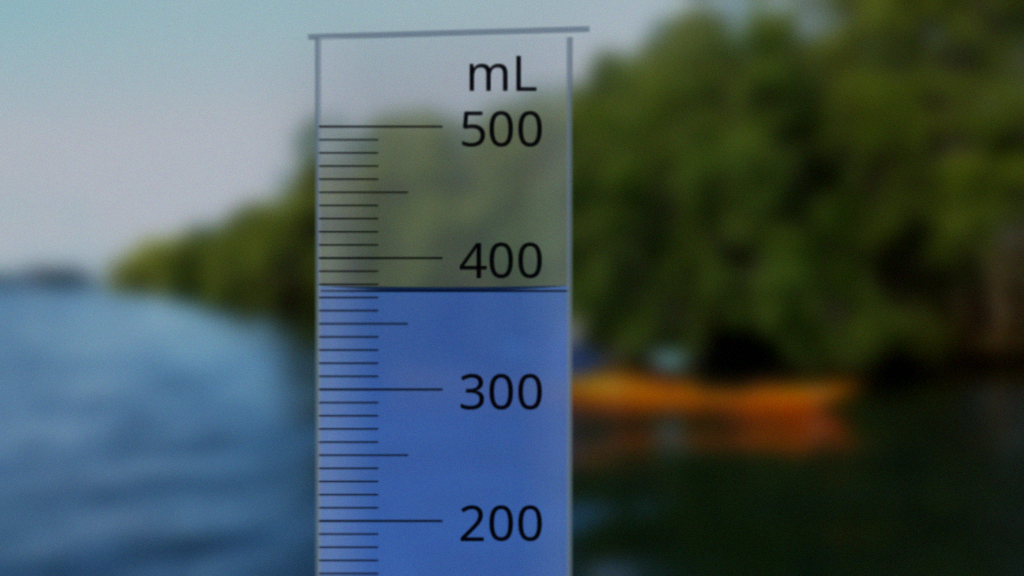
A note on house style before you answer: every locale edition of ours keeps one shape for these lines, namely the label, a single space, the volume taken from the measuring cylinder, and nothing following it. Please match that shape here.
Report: 375 mL
